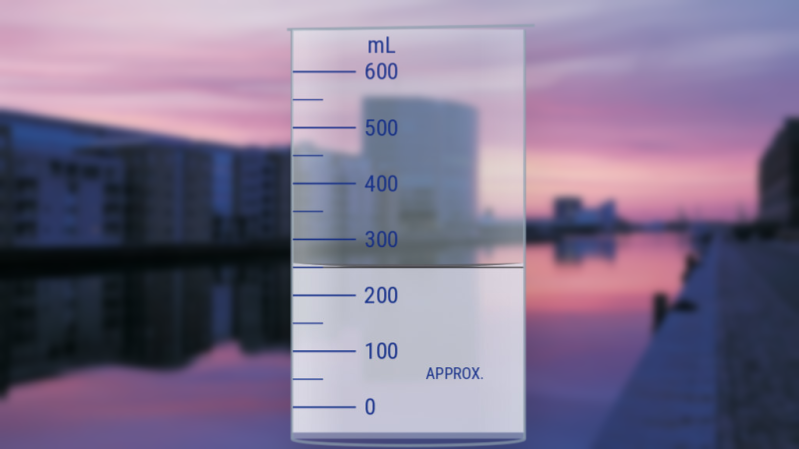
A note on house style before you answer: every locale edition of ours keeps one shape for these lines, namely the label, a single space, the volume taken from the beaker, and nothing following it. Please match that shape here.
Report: 250 mL
